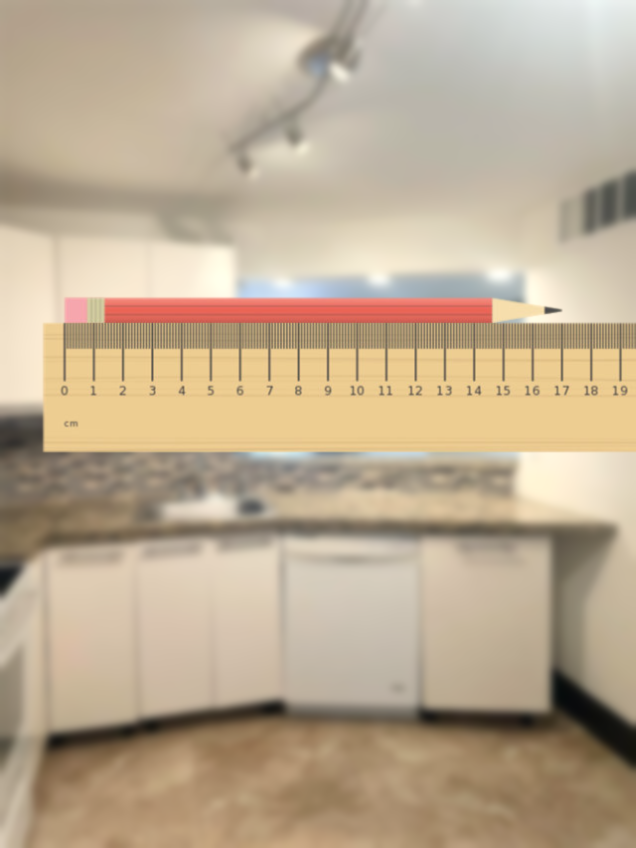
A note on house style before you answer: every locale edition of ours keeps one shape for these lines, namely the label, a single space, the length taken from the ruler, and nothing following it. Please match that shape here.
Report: 17 cm
